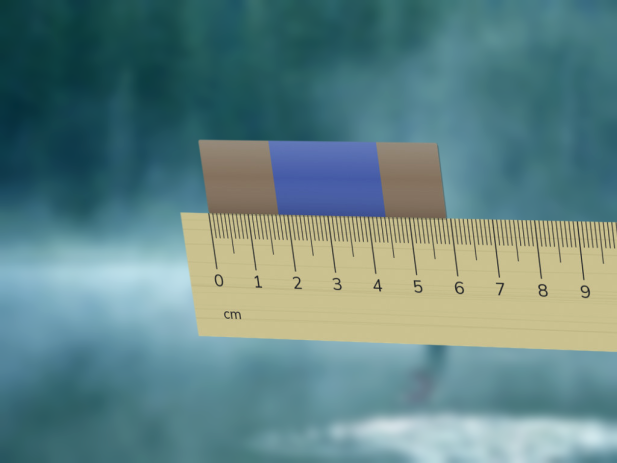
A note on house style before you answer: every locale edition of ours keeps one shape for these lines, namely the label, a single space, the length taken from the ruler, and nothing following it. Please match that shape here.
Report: 5.9 cm
